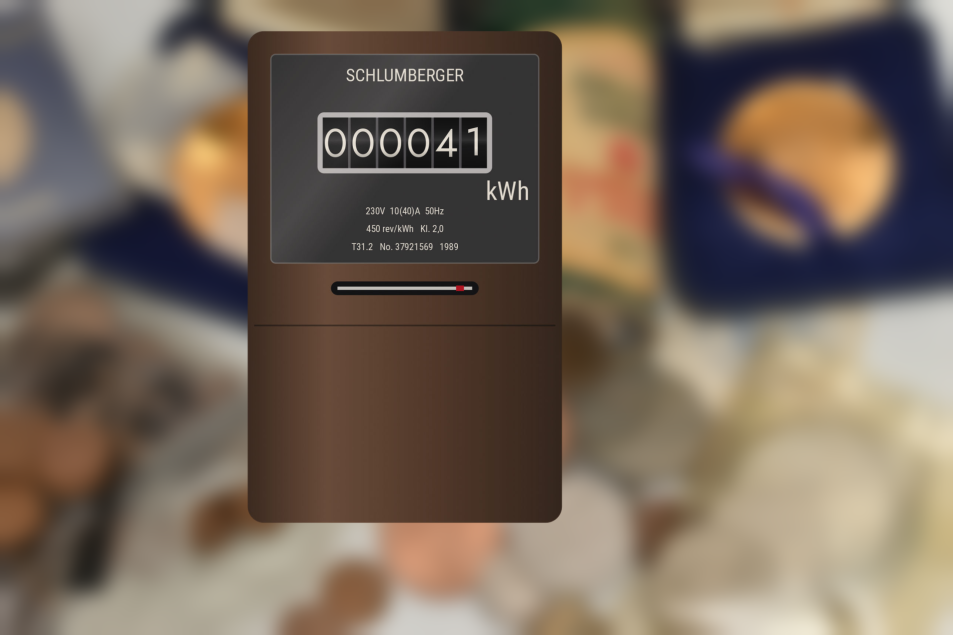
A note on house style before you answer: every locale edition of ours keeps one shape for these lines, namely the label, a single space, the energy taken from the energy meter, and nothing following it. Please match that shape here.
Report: 41 kWh
